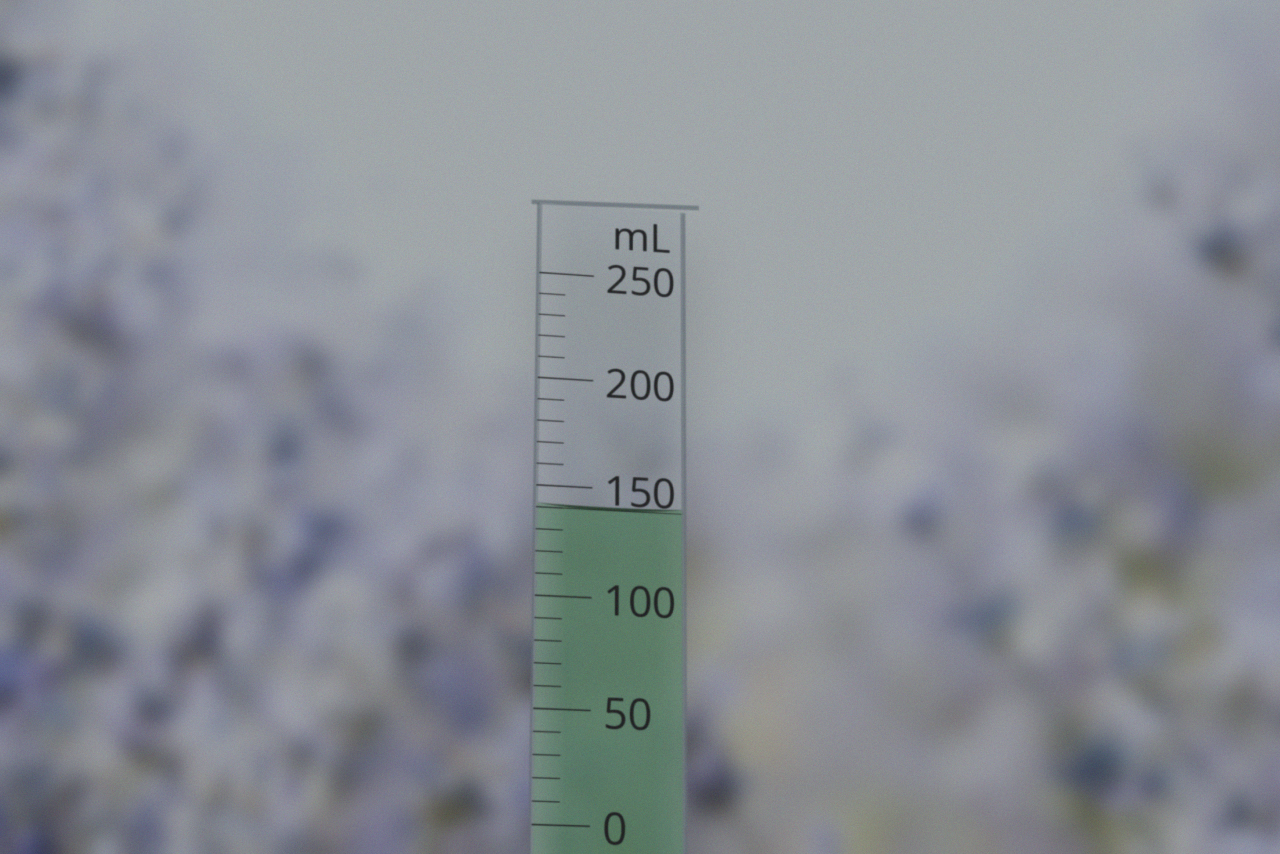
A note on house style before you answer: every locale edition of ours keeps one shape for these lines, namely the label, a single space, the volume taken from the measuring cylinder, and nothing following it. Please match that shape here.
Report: 140 mL
